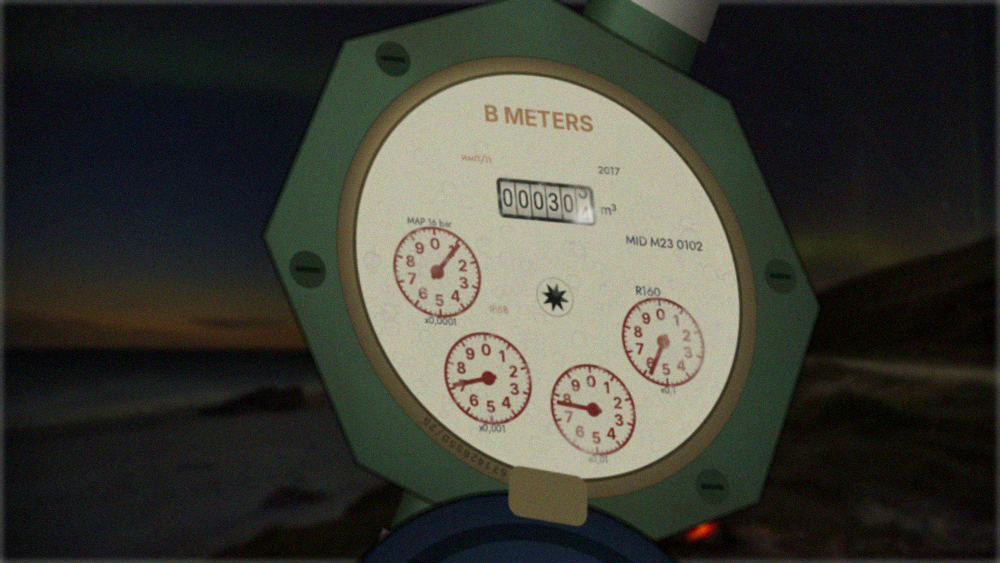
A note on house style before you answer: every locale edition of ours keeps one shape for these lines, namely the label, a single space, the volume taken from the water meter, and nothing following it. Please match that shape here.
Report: 303.5771 m³
